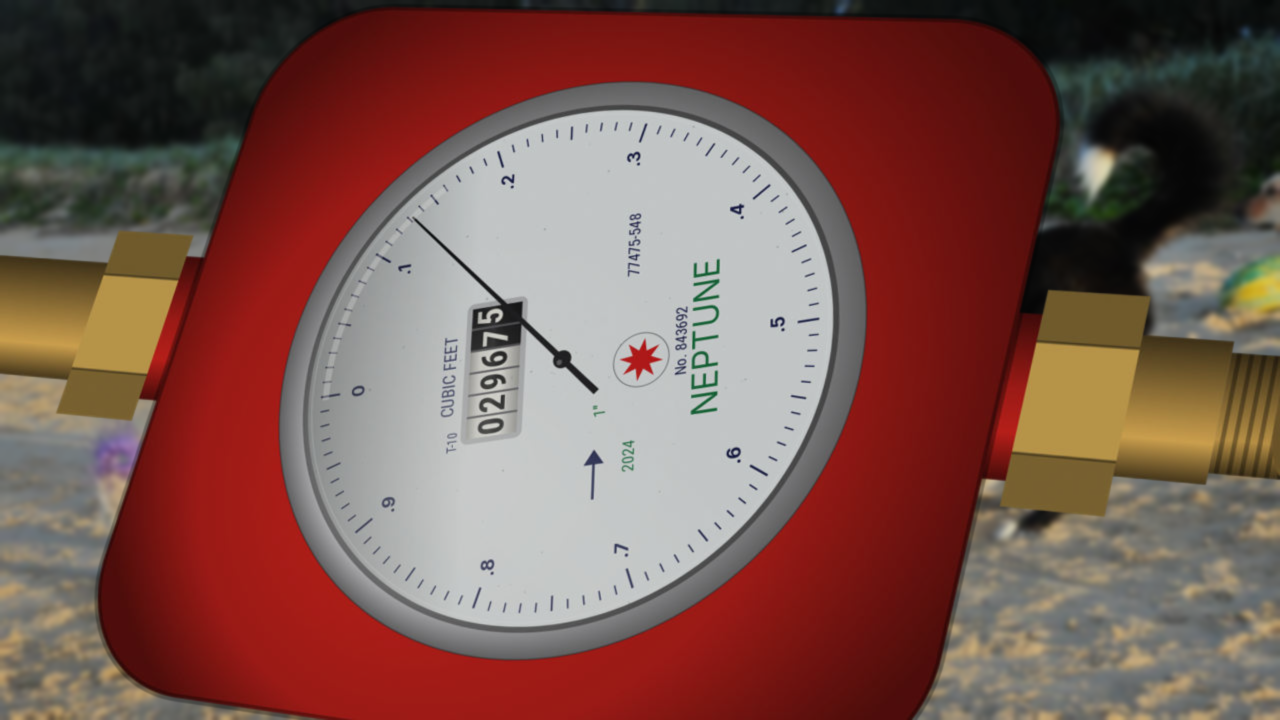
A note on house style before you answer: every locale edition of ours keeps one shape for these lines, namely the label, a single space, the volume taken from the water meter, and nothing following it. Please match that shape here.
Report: 29675.13 ft³
